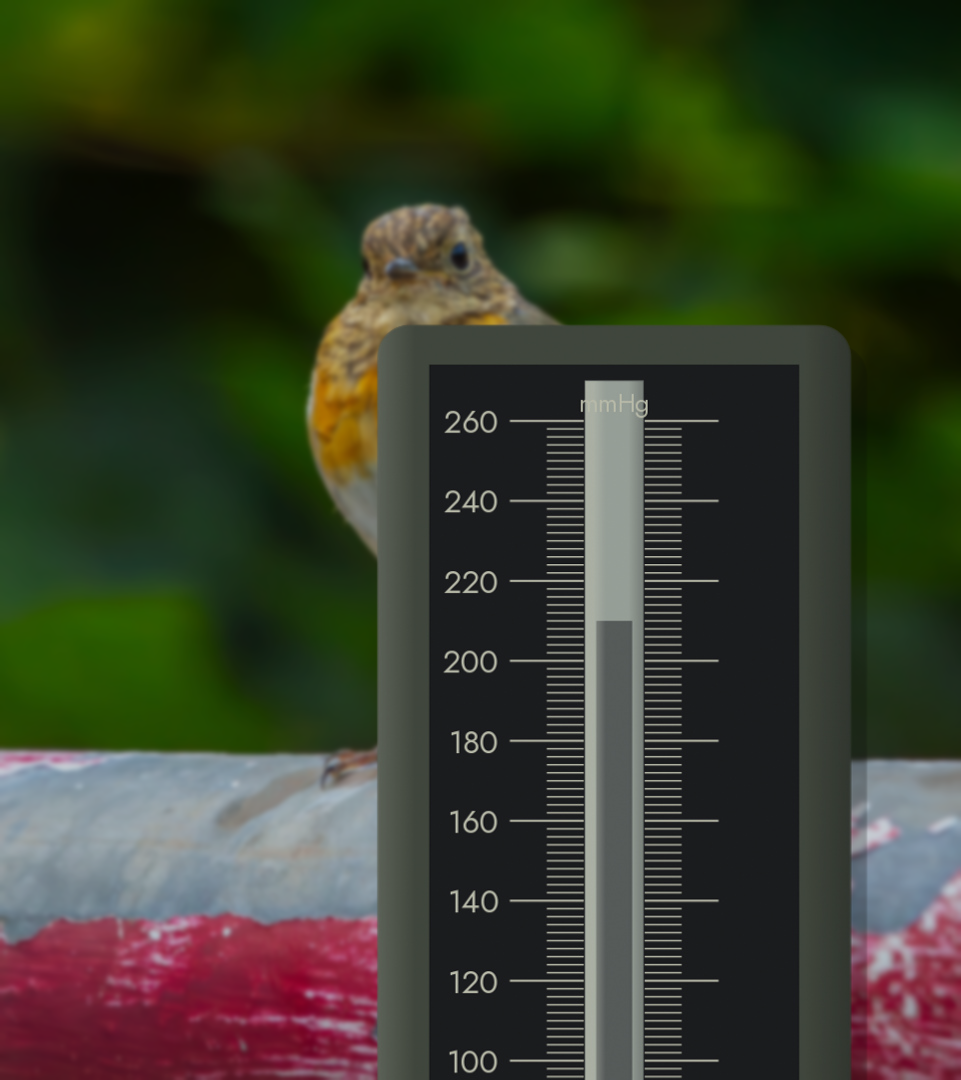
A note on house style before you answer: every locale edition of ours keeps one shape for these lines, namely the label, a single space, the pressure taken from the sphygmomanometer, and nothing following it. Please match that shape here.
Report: 210 mmHg
